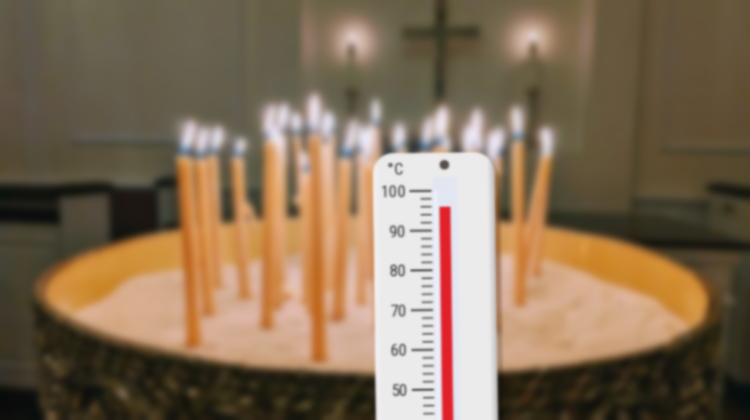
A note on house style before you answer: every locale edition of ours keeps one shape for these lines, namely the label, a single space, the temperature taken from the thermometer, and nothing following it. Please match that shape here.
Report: 96 °C
